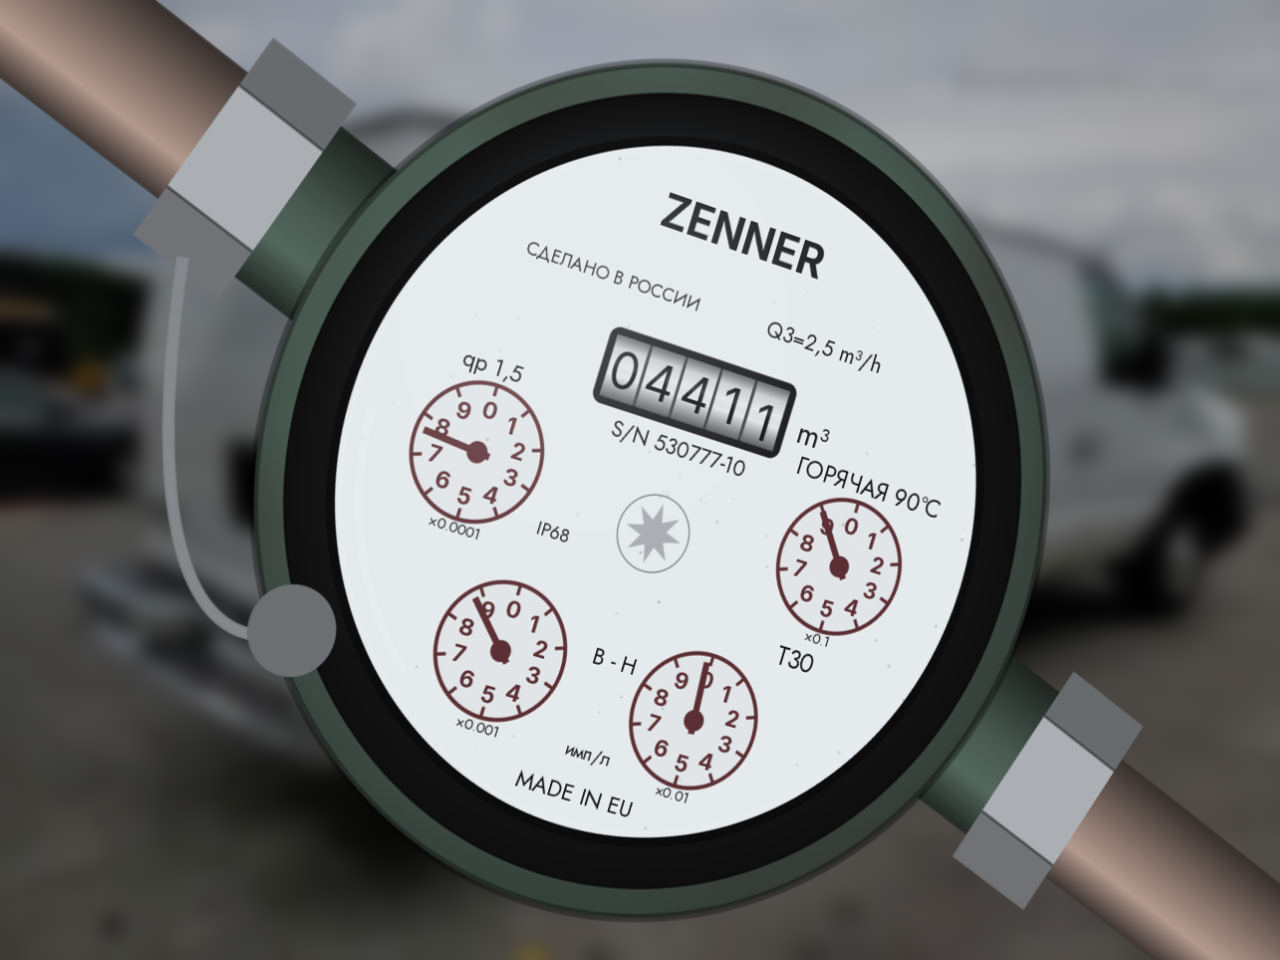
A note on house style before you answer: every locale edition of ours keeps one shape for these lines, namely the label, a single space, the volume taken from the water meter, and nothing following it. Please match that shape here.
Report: 4410.8987 m³
